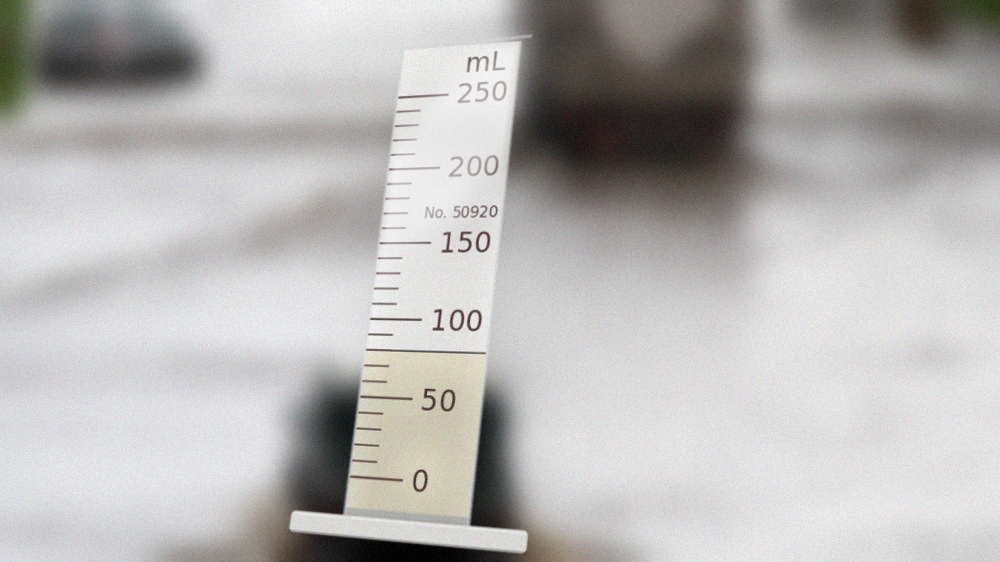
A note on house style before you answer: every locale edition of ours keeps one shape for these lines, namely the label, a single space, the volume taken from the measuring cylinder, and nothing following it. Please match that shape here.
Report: 80 mL
